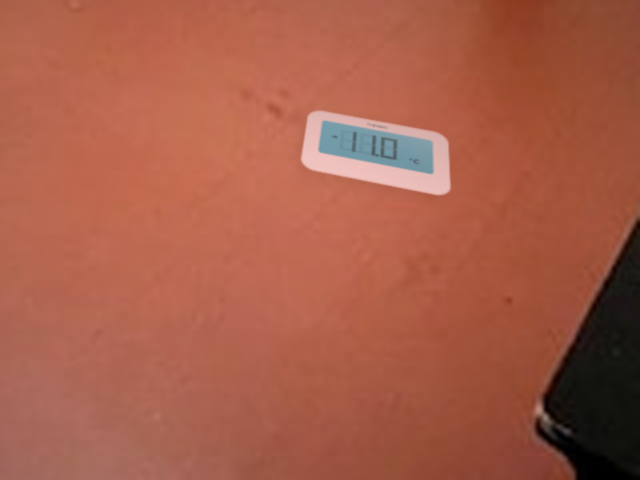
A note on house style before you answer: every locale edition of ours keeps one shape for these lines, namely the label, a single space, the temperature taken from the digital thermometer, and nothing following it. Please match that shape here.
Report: -11.0 °C
